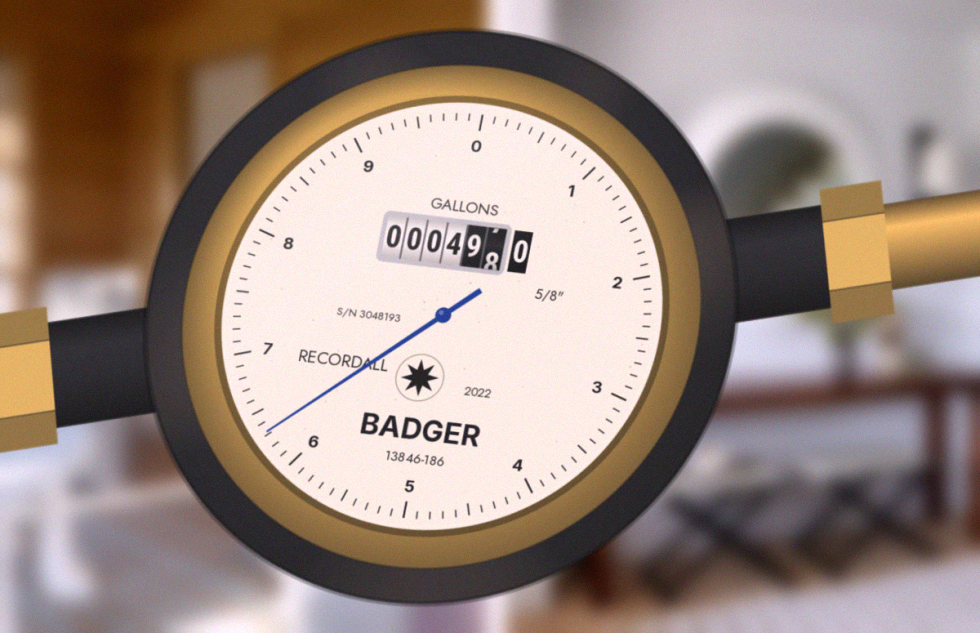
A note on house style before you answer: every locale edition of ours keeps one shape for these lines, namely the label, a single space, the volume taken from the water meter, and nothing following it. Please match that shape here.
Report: 4976.3 gal
